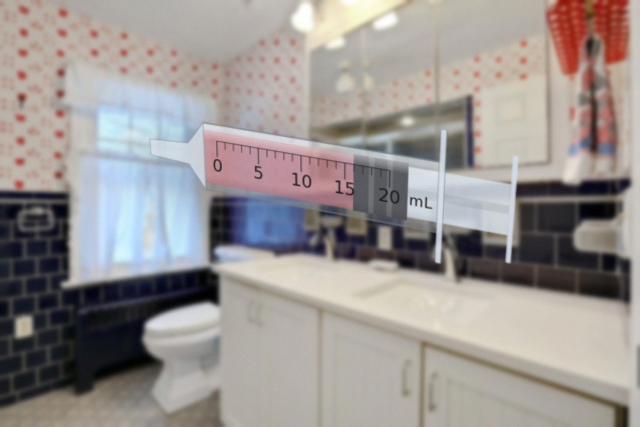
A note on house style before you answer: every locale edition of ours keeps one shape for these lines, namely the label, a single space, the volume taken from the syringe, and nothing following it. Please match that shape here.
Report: 16 mL
